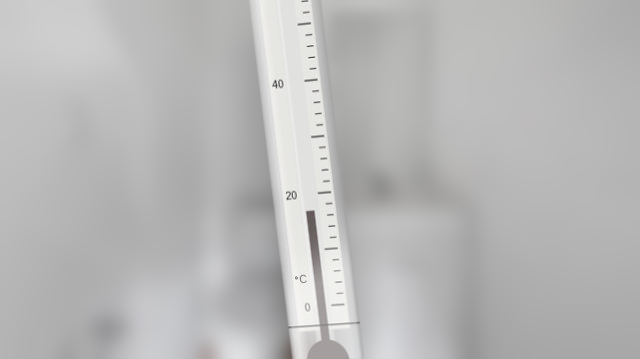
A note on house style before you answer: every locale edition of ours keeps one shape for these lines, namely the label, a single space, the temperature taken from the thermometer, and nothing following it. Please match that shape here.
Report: 17 °C
